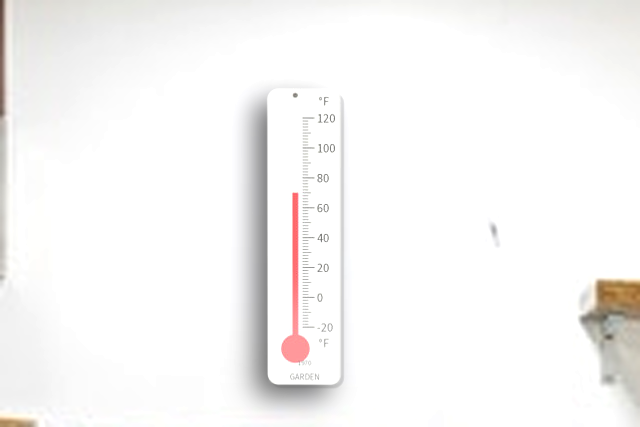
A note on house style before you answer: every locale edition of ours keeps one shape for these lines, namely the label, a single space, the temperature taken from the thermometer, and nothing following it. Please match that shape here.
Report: 70 °F
